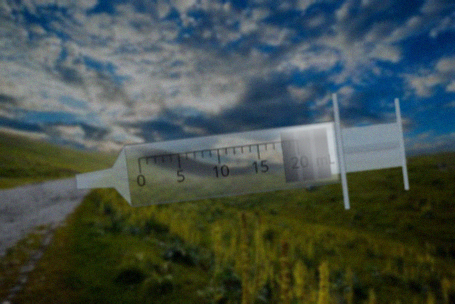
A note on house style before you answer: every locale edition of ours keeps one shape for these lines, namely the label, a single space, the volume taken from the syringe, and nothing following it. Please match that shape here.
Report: 18 mL
